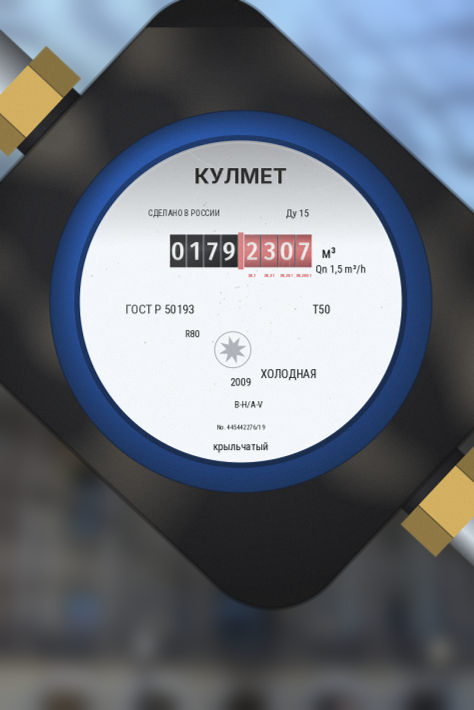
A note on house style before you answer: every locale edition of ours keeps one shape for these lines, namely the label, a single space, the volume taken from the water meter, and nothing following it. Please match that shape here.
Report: 179.2307 m³
